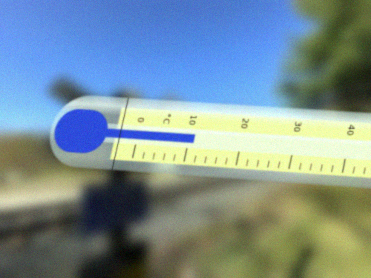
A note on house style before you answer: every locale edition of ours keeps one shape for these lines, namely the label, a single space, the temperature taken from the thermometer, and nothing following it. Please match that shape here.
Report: 11 °C
